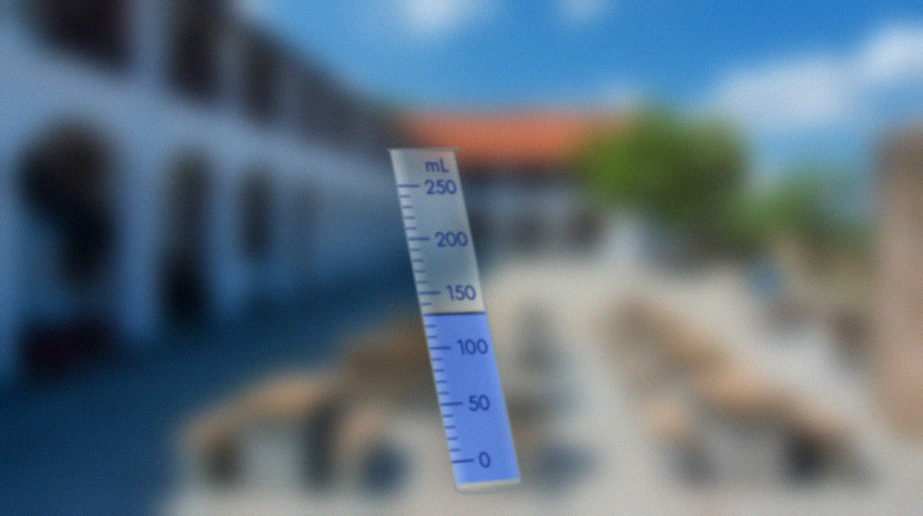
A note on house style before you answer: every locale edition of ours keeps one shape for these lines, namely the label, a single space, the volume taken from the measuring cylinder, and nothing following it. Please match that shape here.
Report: 130 mL
